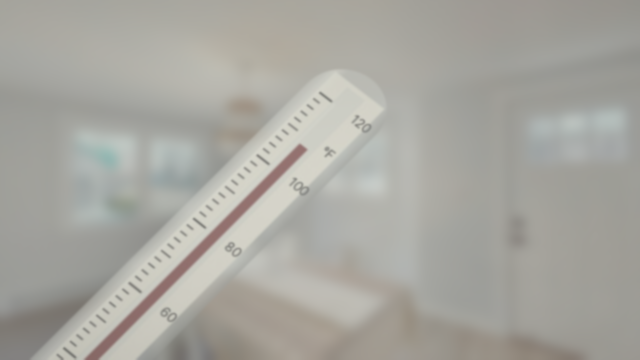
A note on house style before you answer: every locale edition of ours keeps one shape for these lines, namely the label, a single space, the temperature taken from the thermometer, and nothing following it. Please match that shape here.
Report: 108 °F
